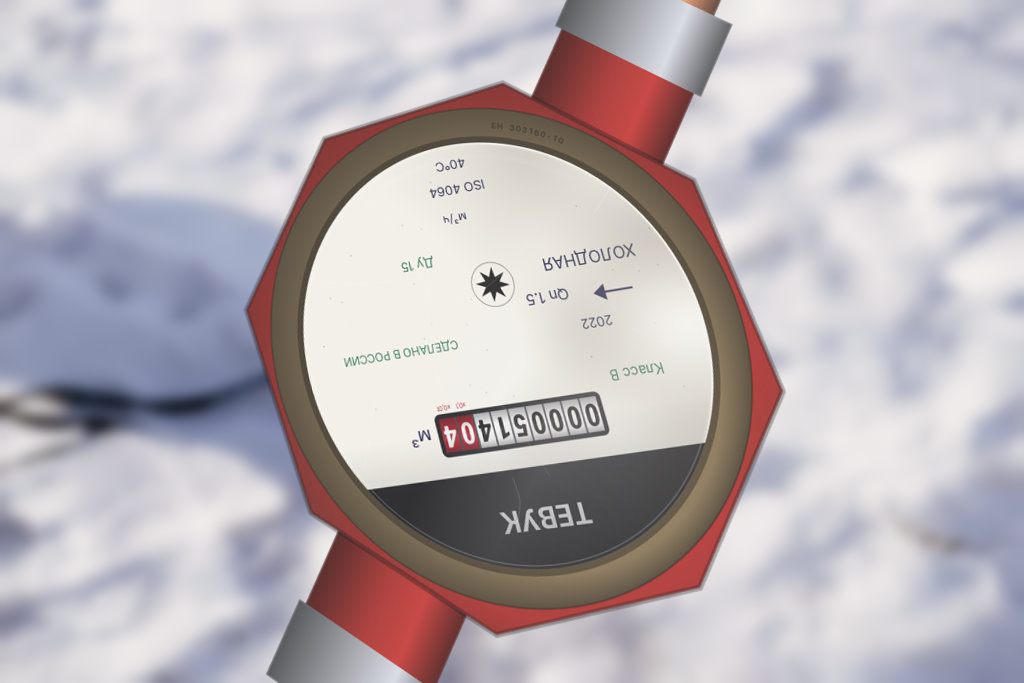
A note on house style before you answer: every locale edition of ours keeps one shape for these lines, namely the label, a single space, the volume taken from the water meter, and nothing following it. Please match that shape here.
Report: 514.04 m³
